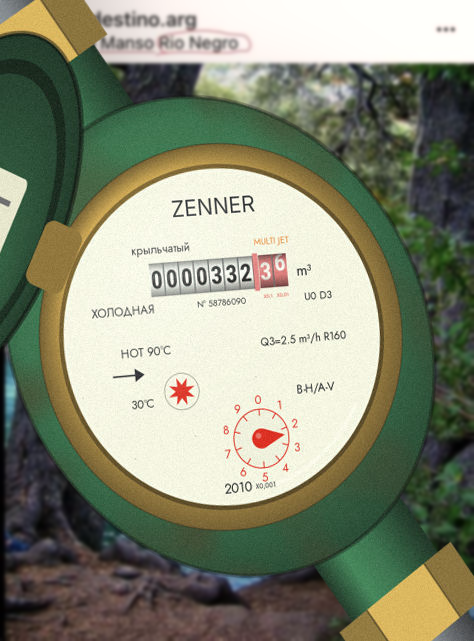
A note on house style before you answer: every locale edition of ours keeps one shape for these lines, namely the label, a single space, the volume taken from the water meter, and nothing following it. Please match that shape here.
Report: 332.362 m³
